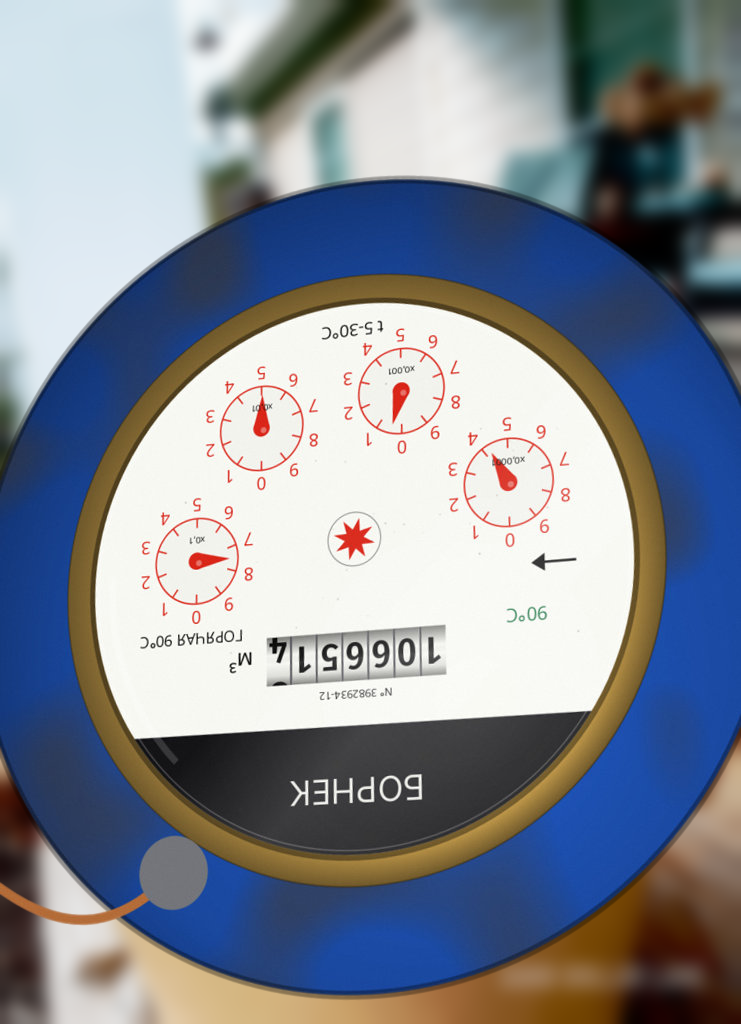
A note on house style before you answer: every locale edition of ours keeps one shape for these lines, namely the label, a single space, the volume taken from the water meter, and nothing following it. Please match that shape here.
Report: 1066513.7504 m³
